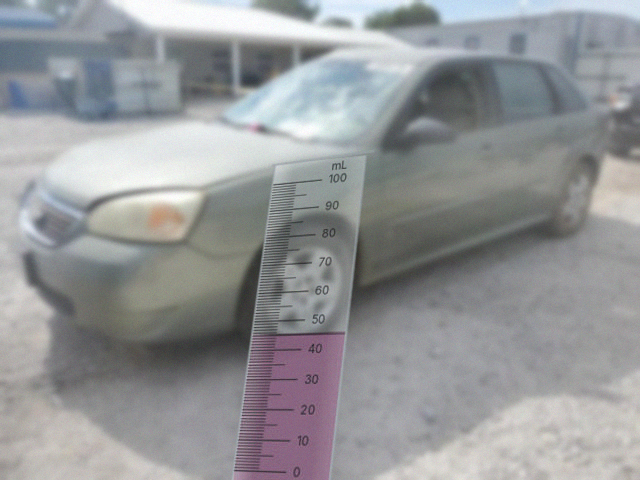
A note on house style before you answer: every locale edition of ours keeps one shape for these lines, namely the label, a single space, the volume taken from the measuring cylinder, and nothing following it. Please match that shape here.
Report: 45 mL
